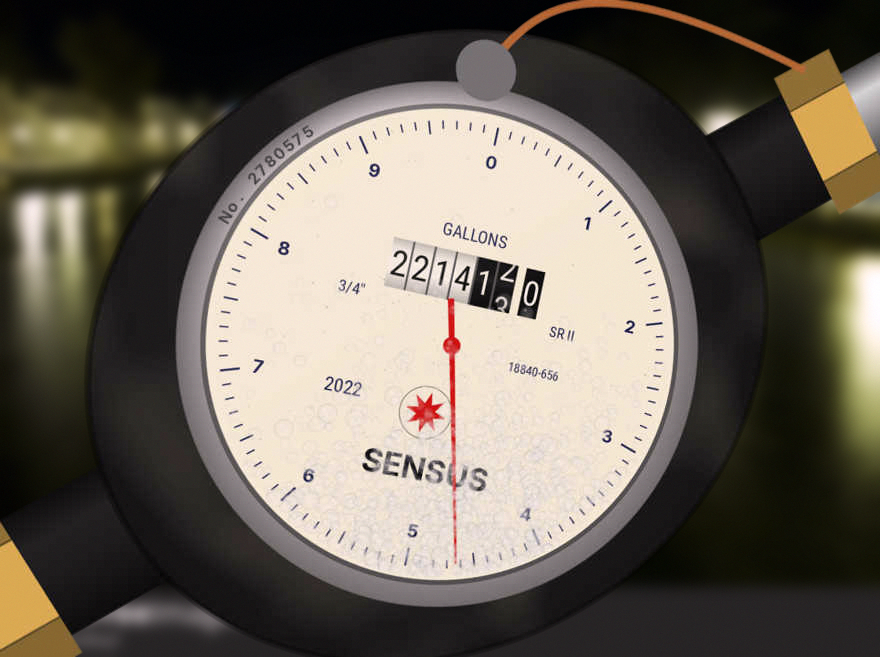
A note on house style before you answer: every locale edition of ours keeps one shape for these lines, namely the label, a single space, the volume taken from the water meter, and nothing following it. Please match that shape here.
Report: 2214124.6 gal
